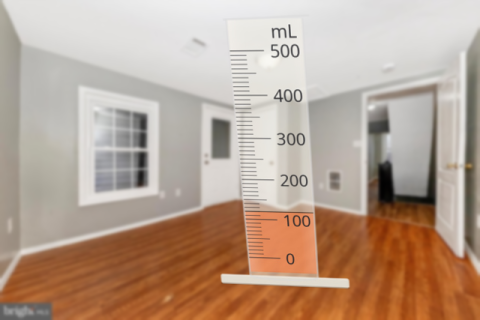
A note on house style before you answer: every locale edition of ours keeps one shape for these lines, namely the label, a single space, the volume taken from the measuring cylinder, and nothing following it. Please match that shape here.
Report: 120 mL
